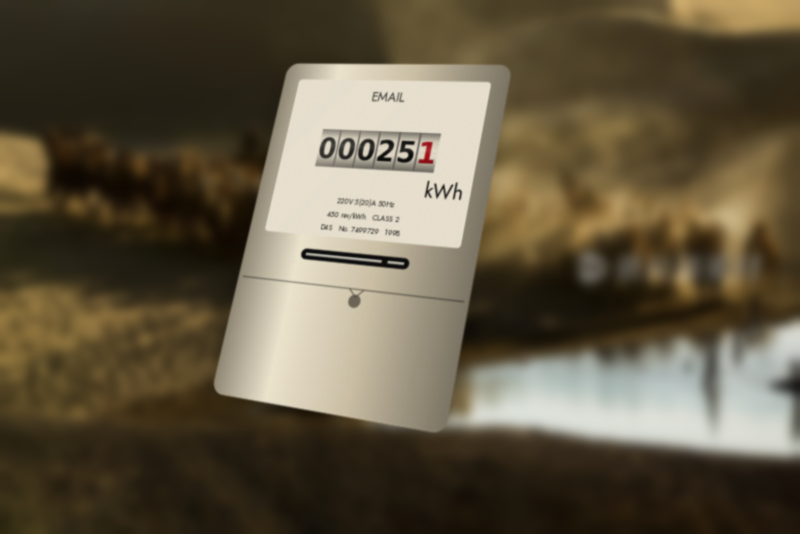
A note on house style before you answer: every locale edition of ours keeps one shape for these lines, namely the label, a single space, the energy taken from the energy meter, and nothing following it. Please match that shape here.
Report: 25.1 kWh
